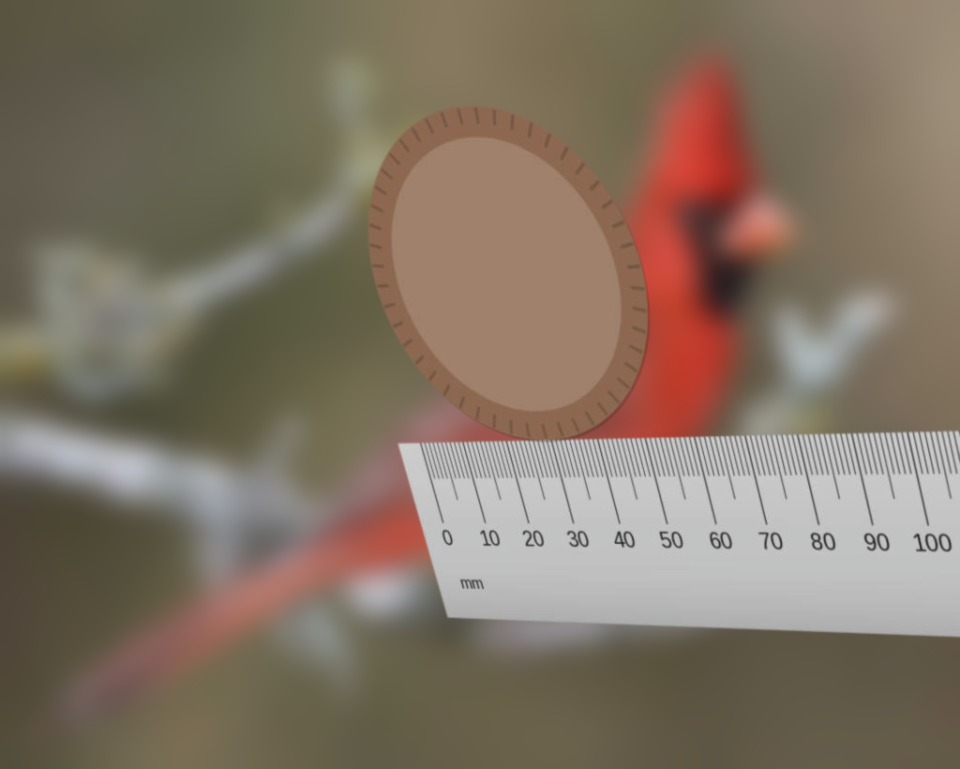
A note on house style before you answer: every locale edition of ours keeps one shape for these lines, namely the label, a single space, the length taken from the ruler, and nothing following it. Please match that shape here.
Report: 58 mm
